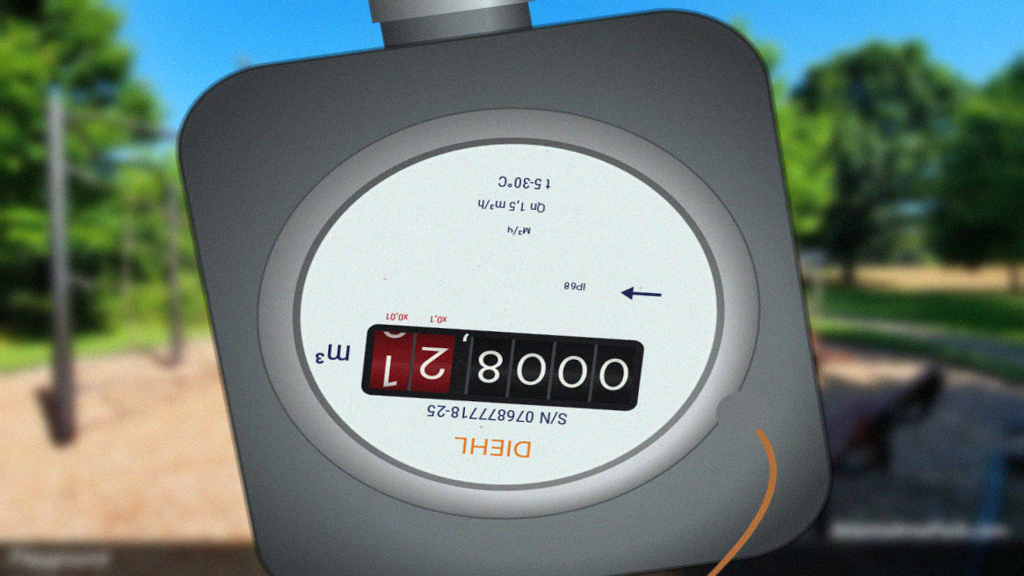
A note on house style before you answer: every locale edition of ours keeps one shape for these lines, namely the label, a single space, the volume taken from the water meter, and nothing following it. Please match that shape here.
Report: 8.21 m³
